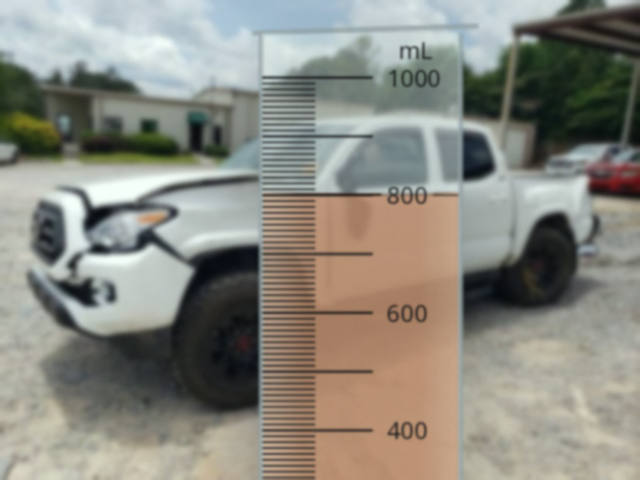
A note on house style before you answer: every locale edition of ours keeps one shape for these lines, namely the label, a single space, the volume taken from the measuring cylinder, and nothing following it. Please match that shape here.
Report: 800 mL
